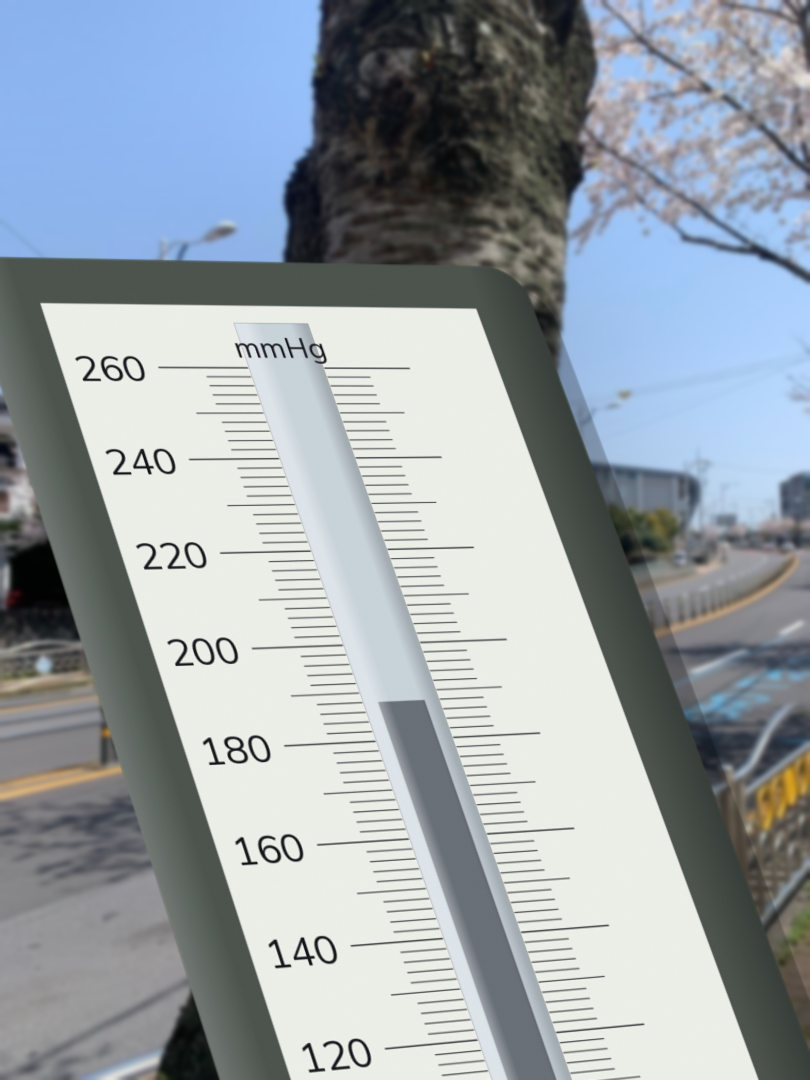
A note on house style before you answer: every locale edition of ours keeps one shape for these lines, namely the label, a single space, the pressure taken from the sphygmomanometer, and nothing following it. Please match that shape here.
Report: 188 mmHg
